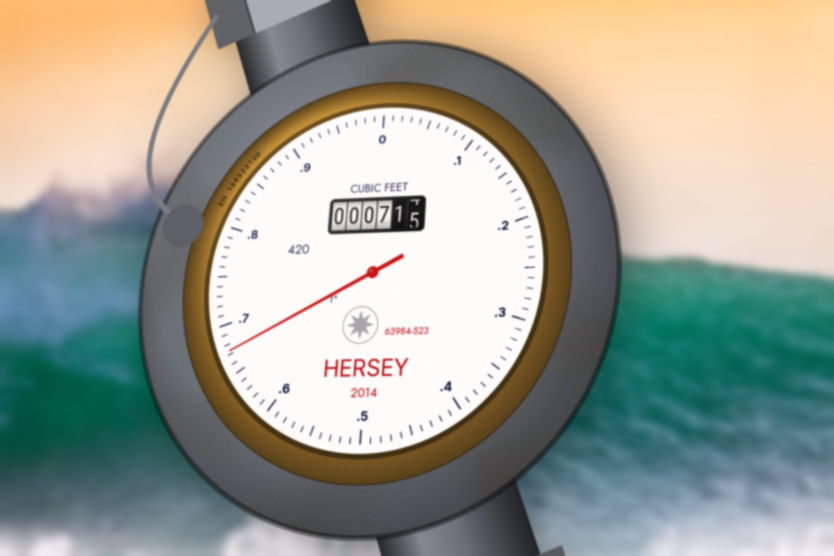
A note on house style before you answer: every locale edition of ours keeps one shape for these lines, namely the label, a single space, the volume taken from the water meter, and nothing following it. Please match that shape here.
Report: 714.67 ft³
